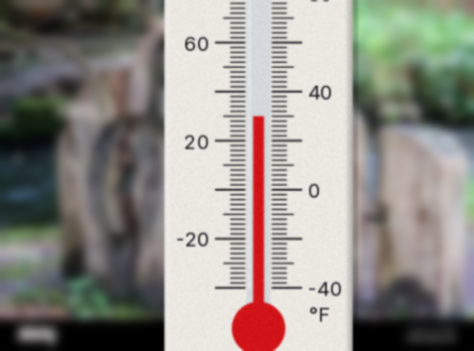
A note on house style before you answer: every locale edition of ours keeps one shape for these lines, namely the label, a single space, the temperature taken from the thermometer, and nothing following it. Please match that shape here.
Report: 30 °F
